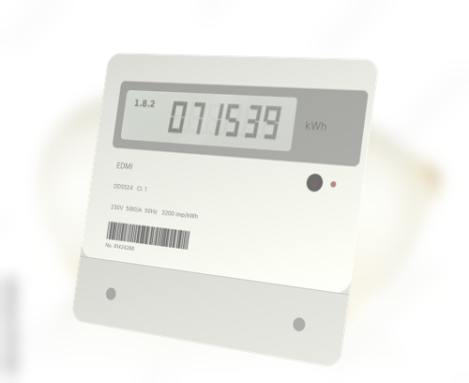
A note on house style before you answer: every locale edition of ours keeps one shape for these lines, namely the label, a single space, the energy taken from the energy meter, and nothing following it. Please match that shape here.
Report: 71539 kWh
